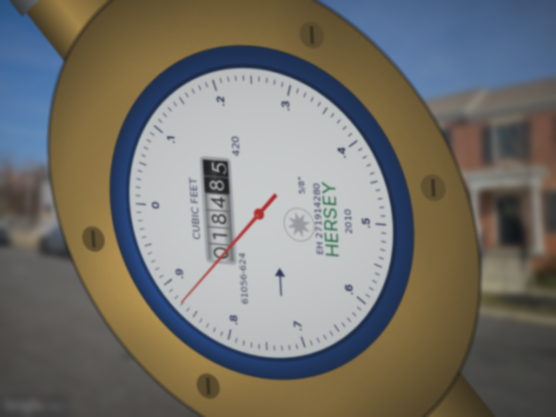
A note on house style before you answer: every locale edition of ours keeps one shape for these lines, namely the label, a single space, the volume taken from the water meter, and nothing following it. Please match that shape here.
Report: 18484.87 ft³
